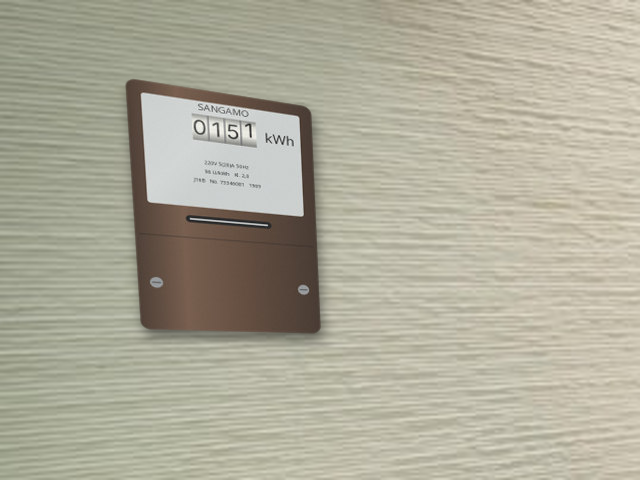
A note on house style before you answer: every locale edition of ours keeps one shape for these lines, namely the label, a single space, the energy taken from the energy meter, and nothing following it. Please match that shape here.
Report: 151 kWh
